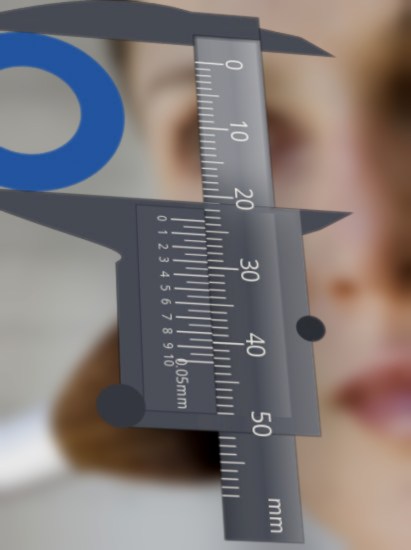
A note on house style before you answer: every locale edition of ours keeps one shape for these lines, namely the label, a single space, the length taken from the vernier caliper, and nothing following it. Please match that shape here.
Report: 23.6 mm
